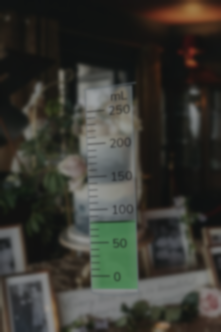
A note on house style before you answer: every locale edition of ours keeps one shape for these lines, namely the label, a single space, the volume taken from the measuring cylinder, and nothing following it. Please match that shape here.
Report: 80 mL
